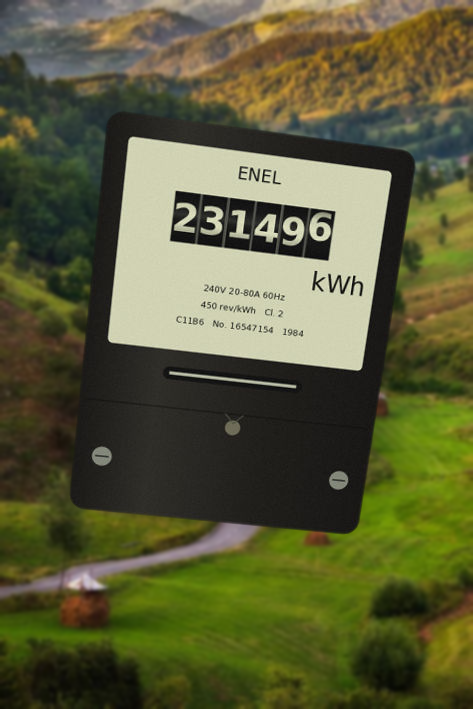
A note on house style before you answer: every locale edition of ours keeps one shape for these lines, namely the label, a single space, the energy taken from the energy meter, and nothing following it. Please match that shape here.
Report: 231496 kWh
